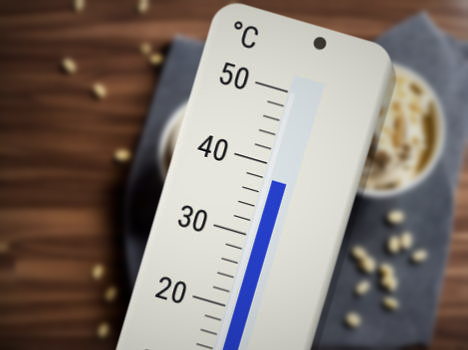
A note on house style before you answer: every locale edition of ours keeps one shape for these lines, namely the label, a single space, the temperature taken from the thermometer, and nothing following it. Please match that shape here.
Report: 38 °C
